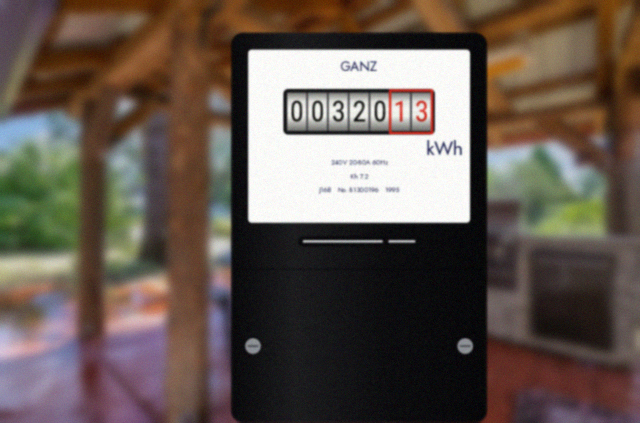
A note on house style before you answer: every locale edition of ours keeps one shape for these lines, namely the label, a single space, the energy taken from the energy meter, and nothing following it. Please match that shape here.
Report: 320.13 kWh
